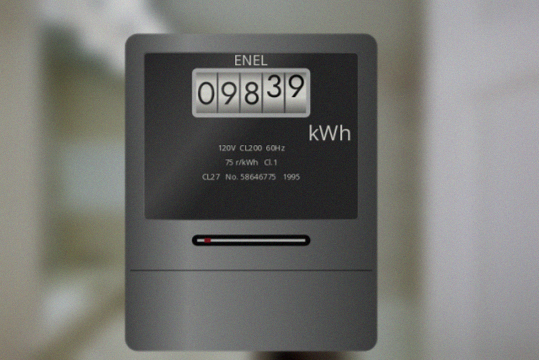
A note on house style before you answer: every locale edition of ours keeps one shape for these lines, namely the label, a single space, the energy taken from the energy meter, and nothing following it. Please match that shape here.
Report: 9839 kWh
